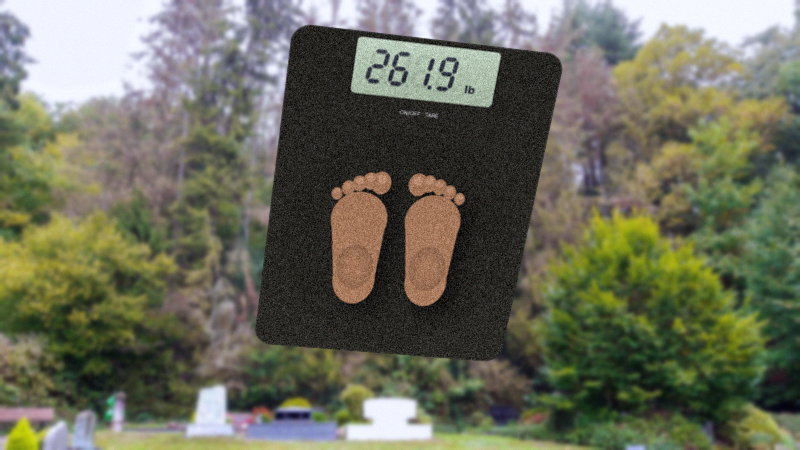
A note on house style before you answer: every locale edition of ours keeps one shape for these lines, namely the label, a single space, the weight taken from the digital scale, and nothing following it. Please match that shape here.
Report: 261.9 lb
